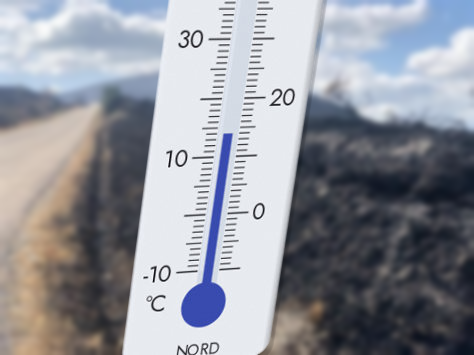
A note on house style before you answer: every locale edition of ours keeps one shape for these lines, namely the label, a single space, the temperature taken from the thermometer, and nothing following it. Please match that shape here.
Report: 14 °C
